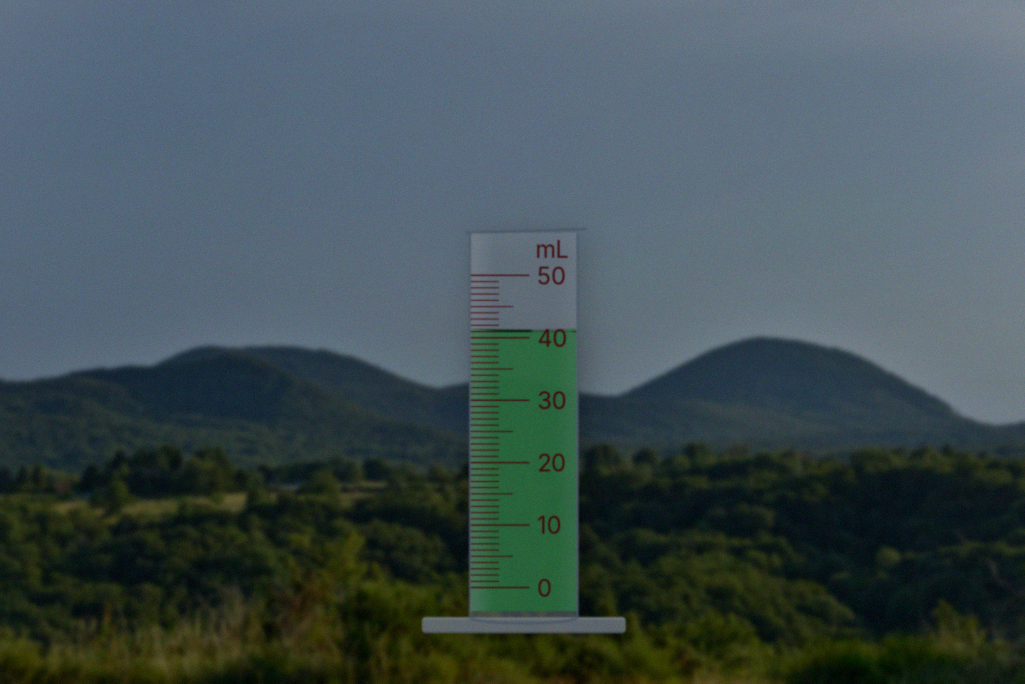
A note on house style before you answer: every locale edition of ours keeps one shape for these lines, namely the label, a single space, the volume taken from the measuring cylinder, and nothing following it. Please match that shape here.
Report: 41 mL
